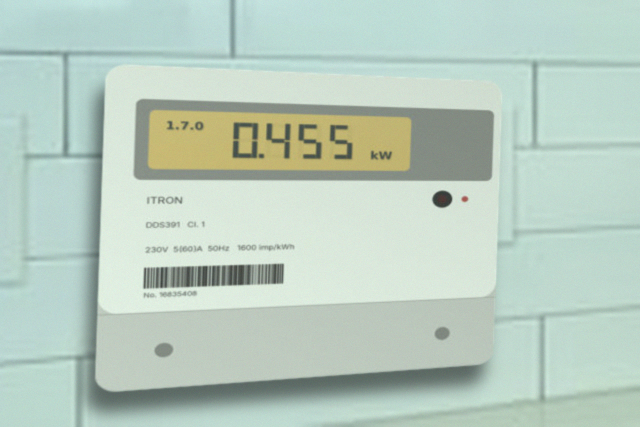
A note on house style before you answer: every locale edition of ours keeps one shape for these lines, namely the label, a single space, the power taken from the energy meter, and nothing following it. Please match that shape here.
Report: 0.455 kW
